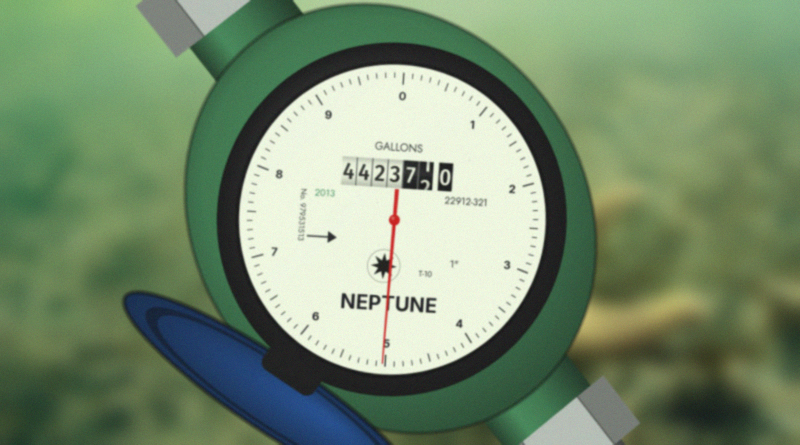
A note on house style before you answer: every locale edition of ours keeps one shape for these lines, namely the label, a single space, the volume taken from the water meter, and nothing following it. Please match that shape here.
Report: 4423715.0 gal
